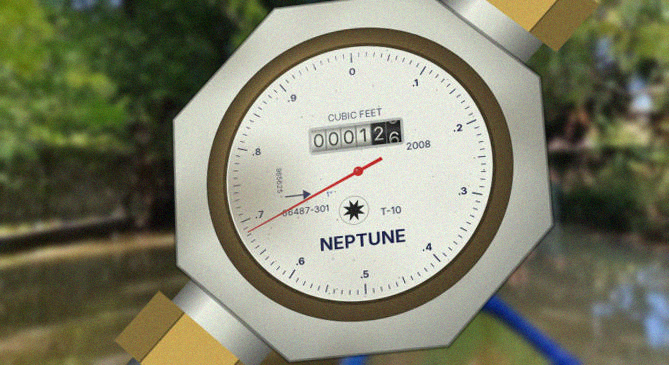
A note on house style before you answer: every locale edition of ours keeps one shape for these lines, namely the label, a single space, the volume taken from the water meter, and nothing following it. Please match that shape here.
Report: 125.68 ft³
